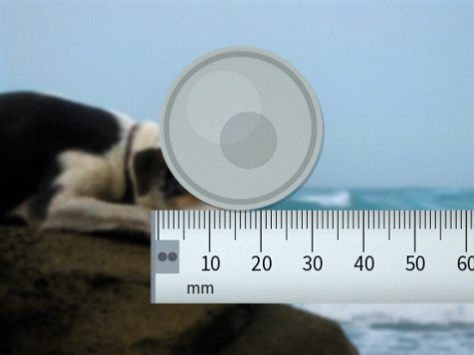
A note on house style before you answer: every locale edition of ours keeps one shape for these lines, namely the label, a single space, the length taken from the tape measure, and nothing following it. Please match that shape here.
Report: 32 mm
